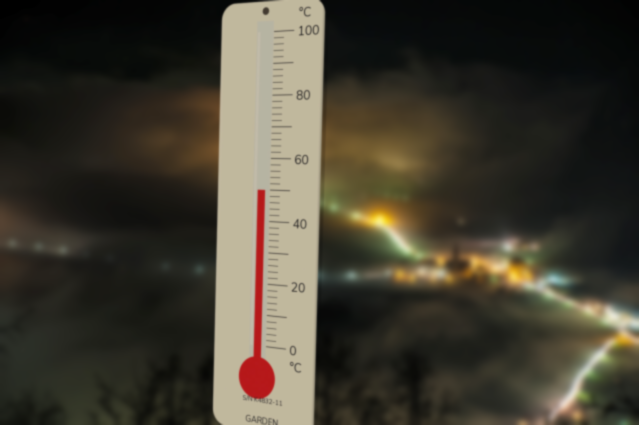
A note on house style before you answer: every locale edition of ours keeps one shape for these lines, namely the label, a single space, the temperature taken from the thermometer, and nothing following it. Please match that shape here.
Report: 50 °C
